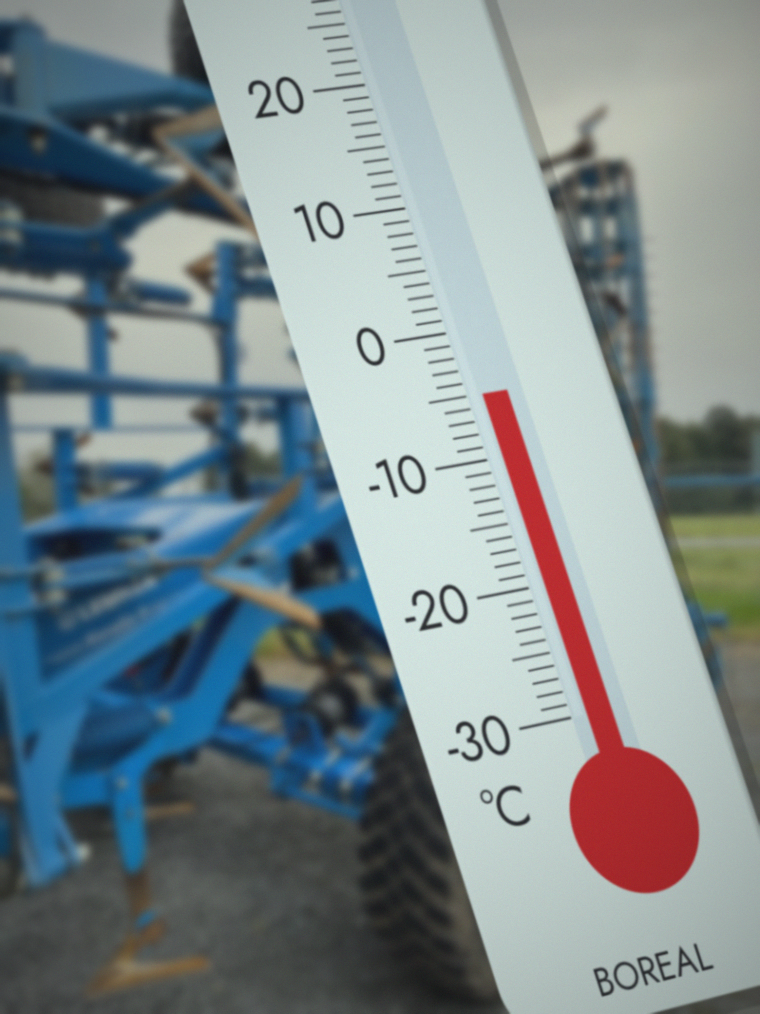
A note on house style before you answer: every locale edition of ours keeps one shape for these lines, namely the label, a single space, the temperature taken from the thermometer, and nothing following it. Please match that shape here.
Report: -5 °C
